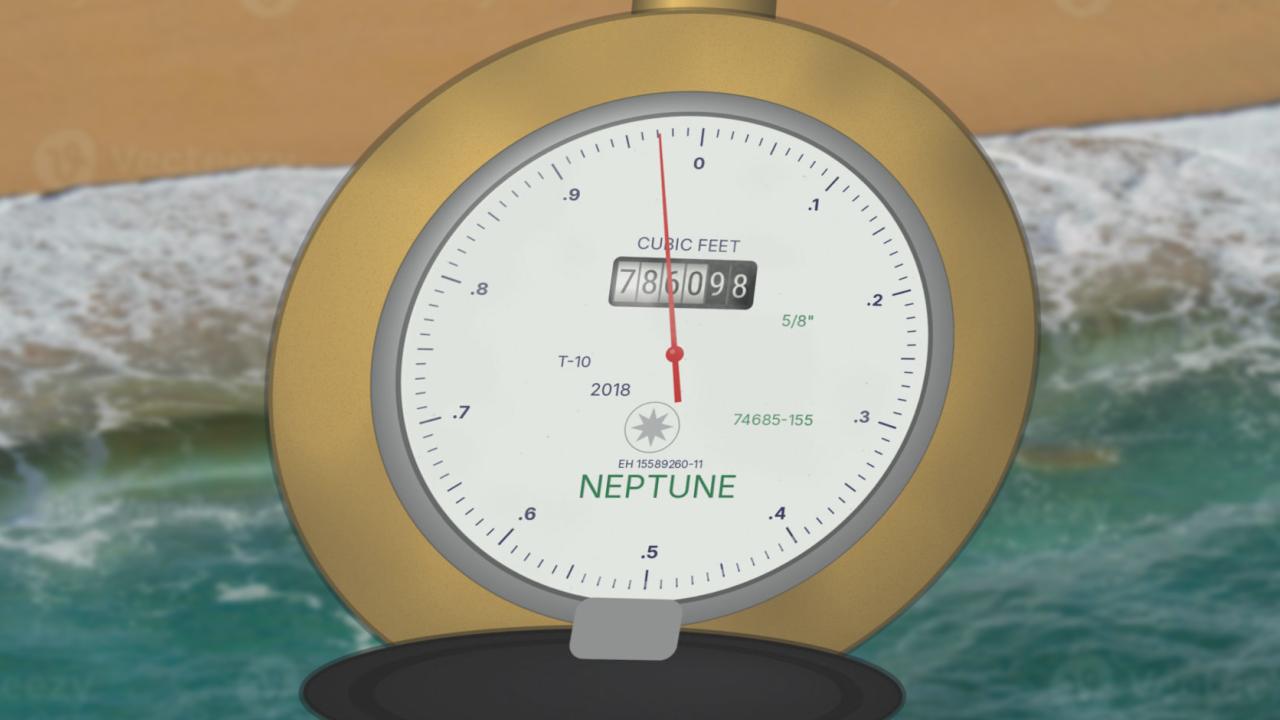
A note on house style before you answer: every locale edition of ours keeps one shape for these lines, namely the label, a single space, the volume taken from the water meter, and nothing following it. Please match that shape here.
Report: 786097.97 ft³
